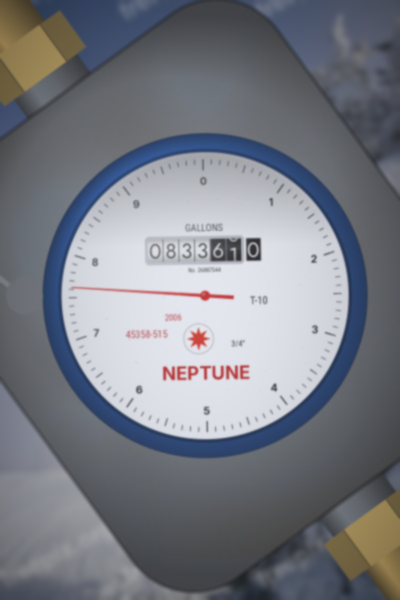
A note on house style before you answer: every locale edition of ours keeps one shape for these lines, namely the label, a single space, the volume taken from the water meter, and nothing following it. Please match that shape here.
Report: 833607.6 gal
